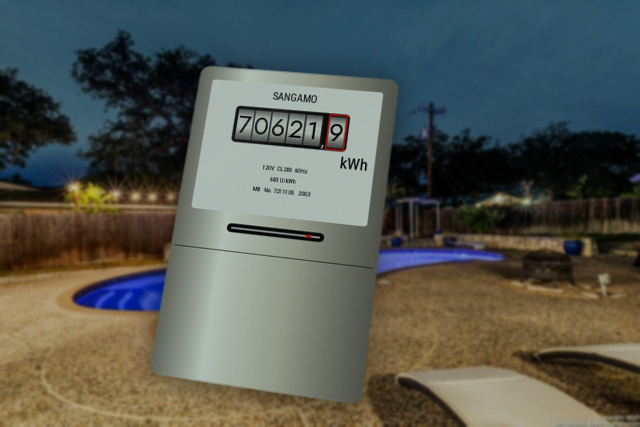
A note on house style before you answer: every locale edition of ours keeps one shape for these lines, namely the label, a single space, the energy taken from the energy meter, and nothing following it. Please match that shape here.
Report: 70621.9 kWh
